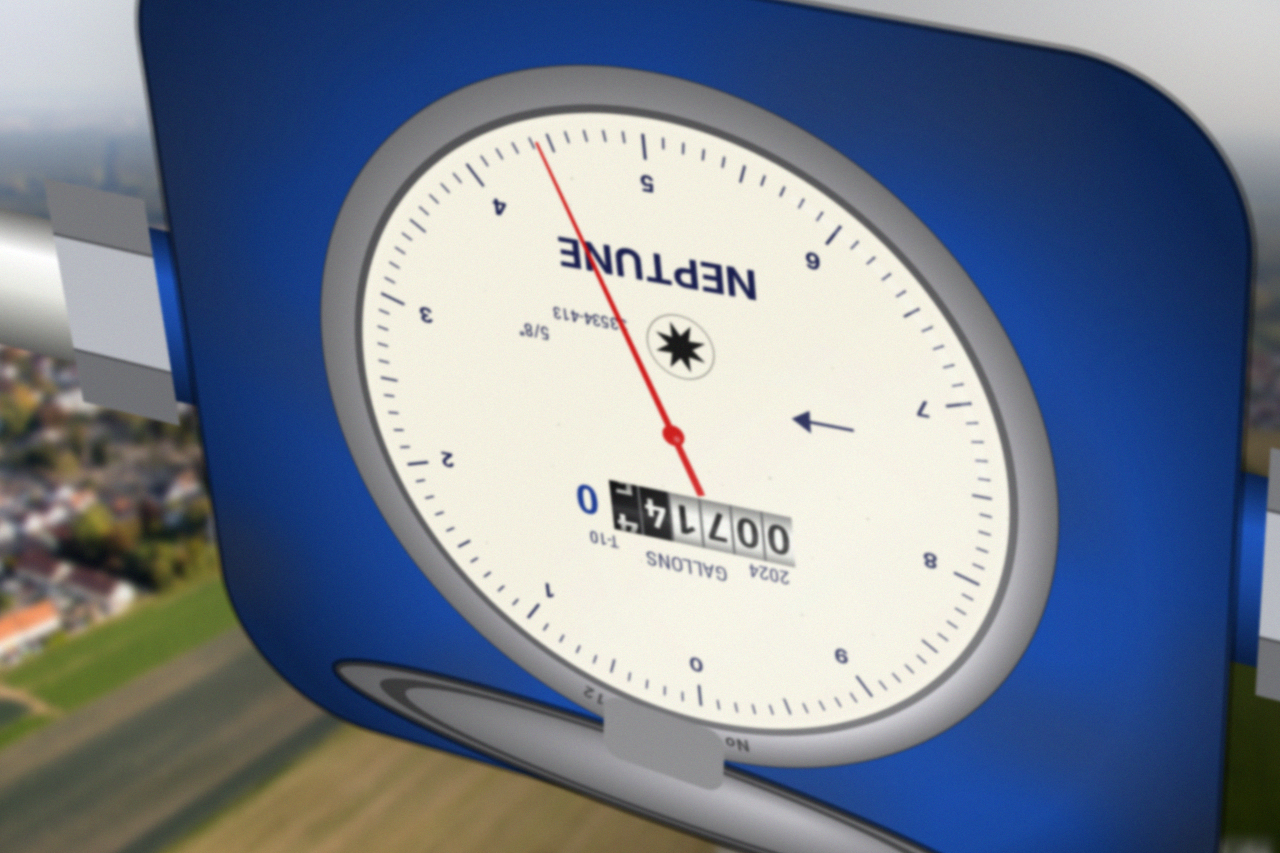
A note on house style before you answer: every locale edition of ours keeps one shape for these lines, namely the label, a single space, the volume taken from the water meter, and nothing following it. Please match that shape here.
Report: 71444.4 gal
